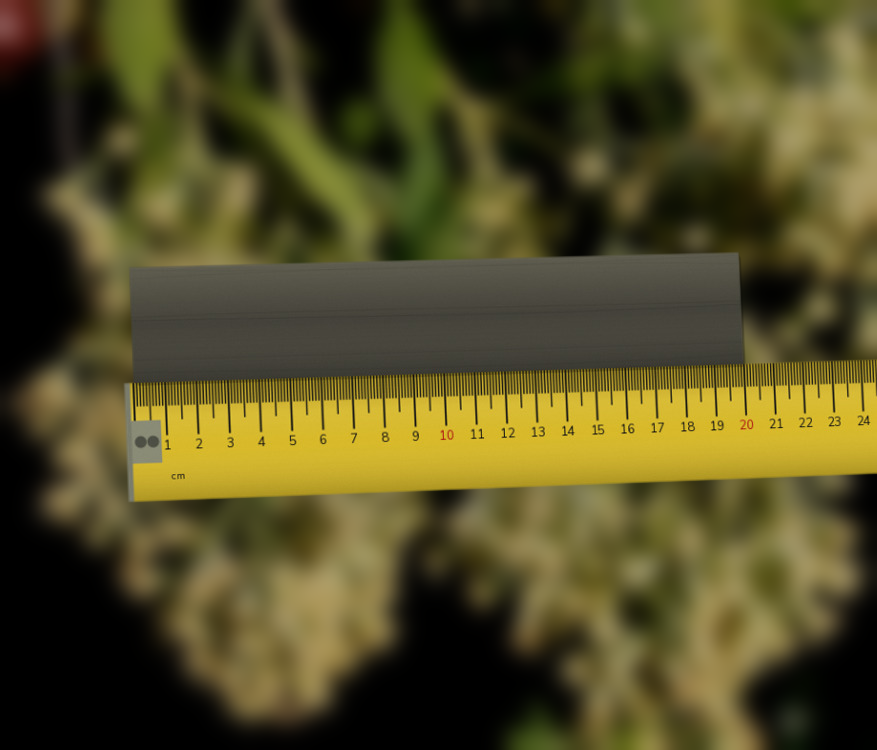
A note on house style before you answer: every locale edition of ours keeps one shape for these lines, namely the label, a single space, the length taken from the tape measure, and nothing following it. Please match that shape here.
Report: 20 cm
